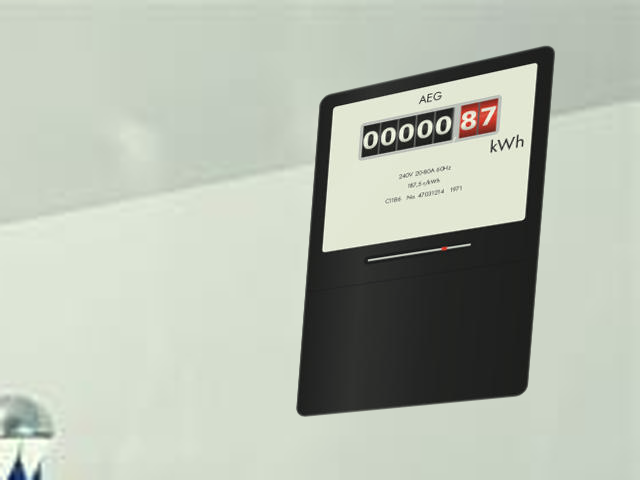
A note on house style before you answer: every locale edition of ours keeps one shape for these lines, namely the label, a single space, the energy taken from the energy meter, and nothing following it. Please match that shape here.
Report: 0.87 kWh
